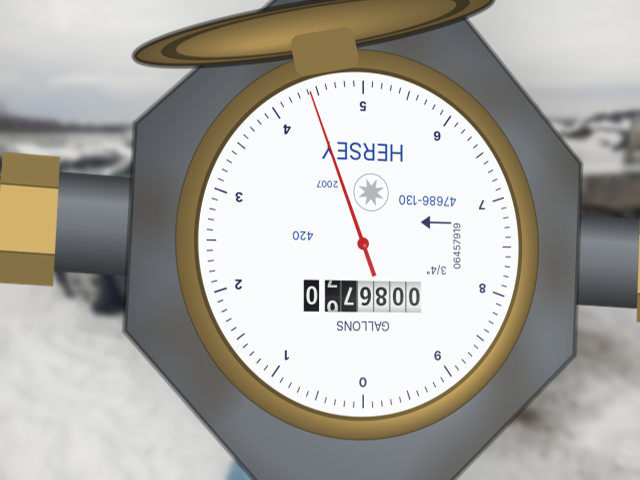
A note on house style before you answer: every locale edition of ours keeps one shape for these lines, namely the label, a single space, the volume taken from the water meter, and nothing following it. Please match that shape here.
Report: 86764.4 gal
